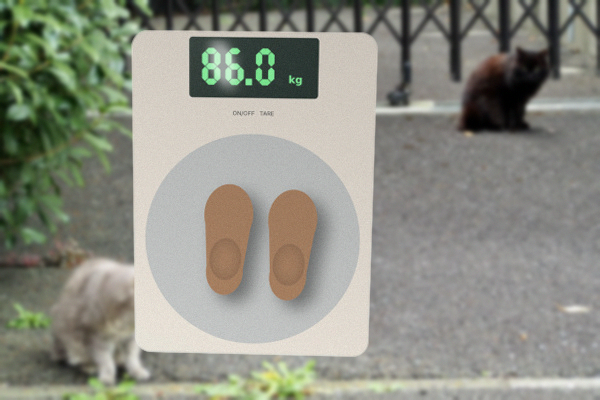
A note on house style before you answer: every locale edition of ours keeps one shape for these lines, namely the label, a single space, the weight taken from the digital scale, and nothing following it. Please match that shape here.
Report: 86.0 kg
